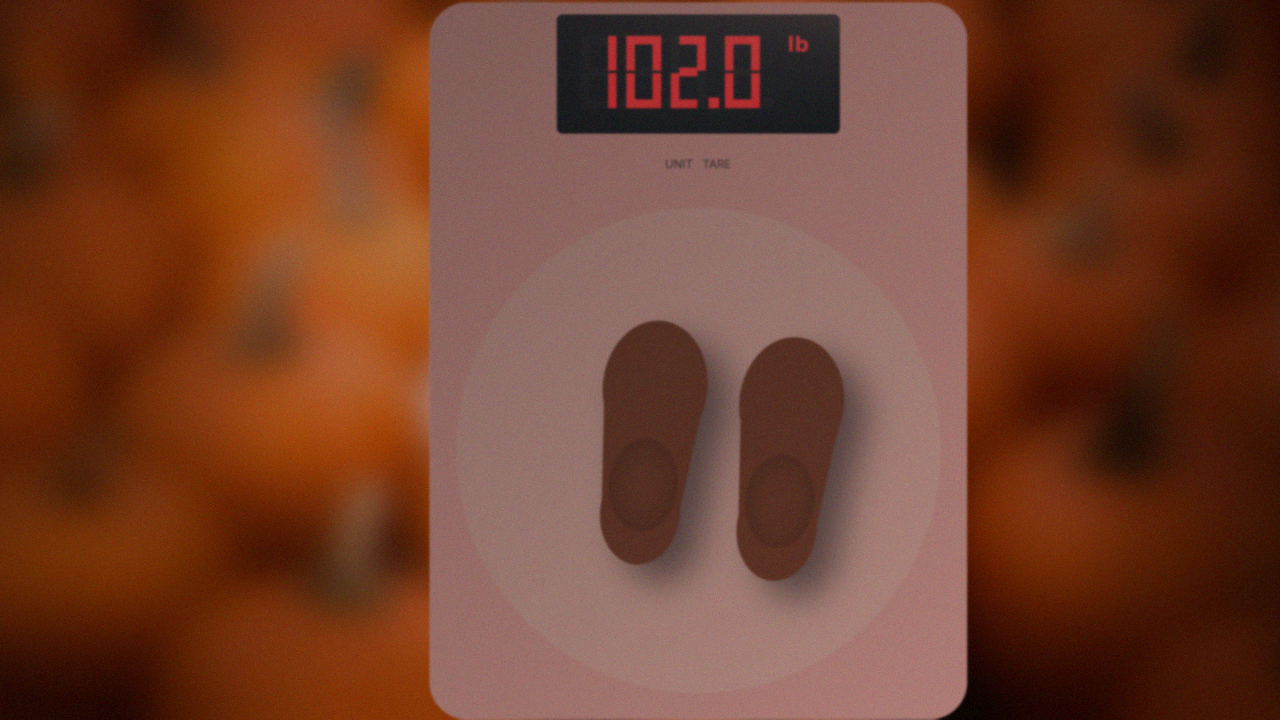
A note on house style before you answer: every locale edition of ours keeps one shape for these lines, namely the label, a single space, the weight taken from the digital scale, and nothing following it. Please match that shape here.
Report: 102.0 lb
